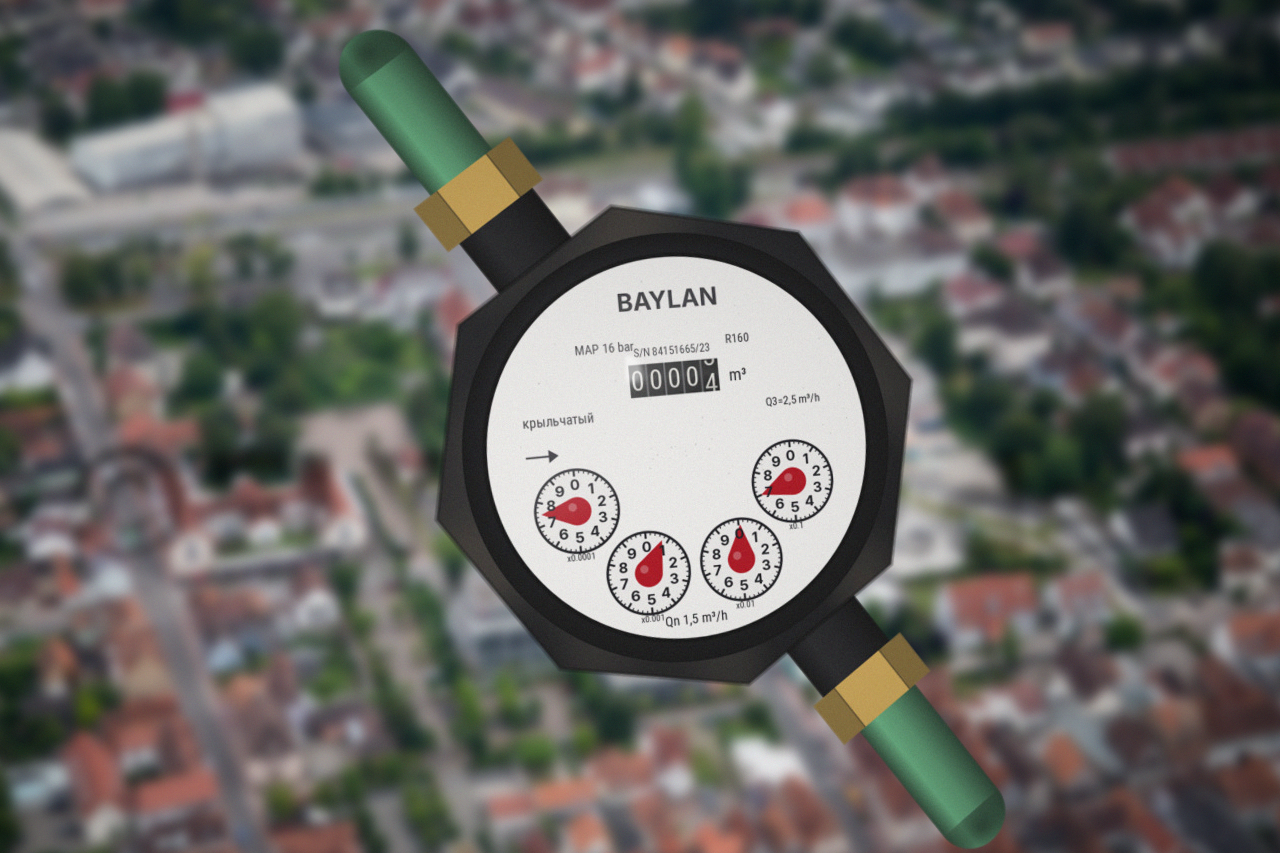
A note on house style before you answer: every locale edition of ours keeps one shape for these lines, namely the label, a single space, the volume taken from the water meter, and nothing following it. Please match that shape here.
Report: 3.7007 m³
